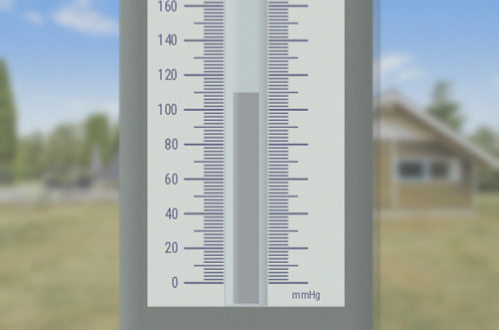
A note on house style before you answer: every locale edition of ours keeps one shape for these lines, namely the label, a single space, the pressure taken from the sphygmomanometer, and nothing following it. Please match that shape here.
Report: 110 mmHg
